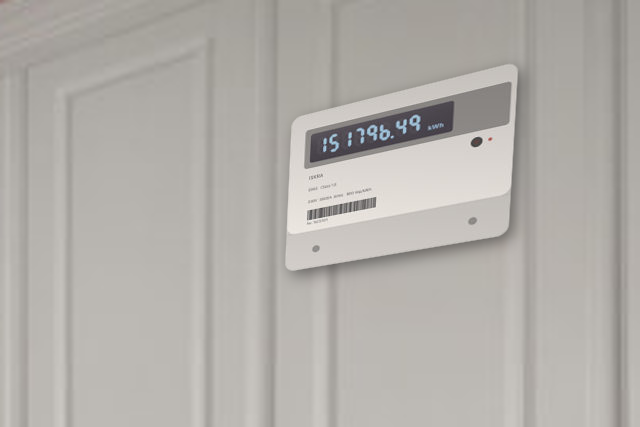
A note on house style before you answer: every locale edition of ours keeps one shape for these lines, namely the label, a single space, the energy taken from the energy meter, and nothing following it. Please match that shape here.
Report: 151796.49 kWh
